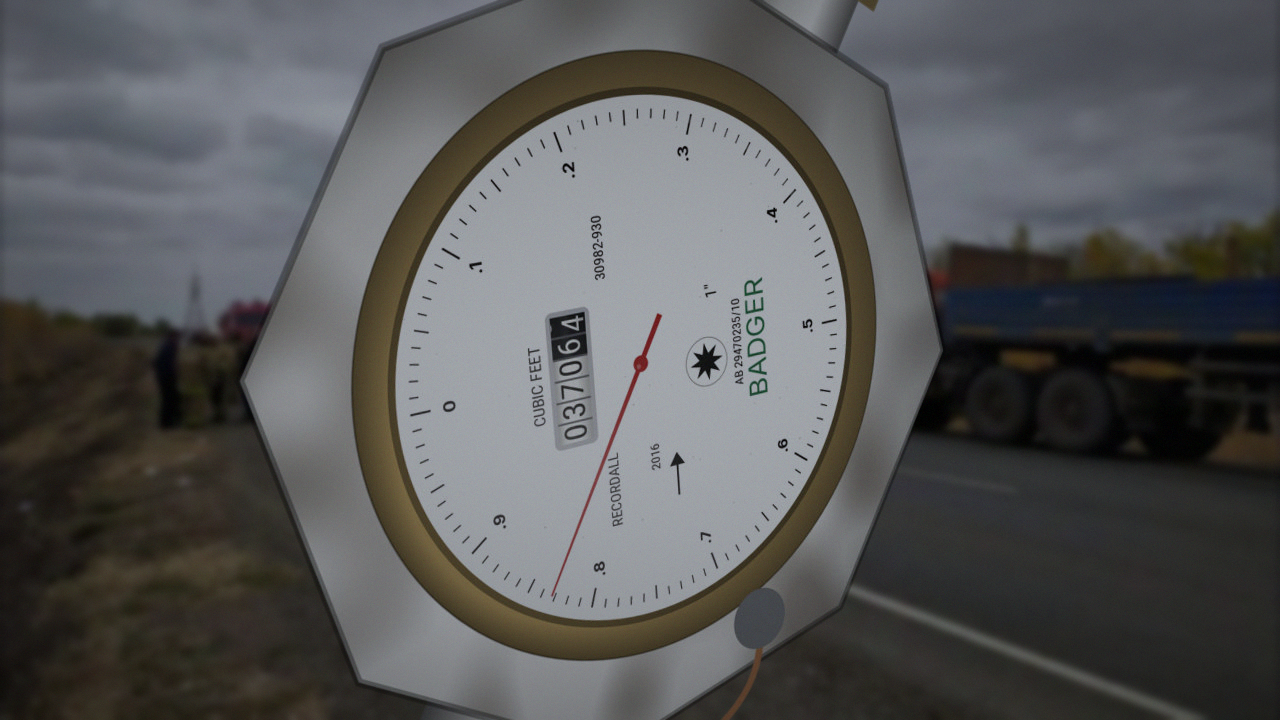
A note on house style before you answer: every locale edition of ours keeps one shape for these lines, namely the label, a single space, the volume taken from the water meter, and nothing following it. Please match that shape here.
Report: 37063.83 ft³
